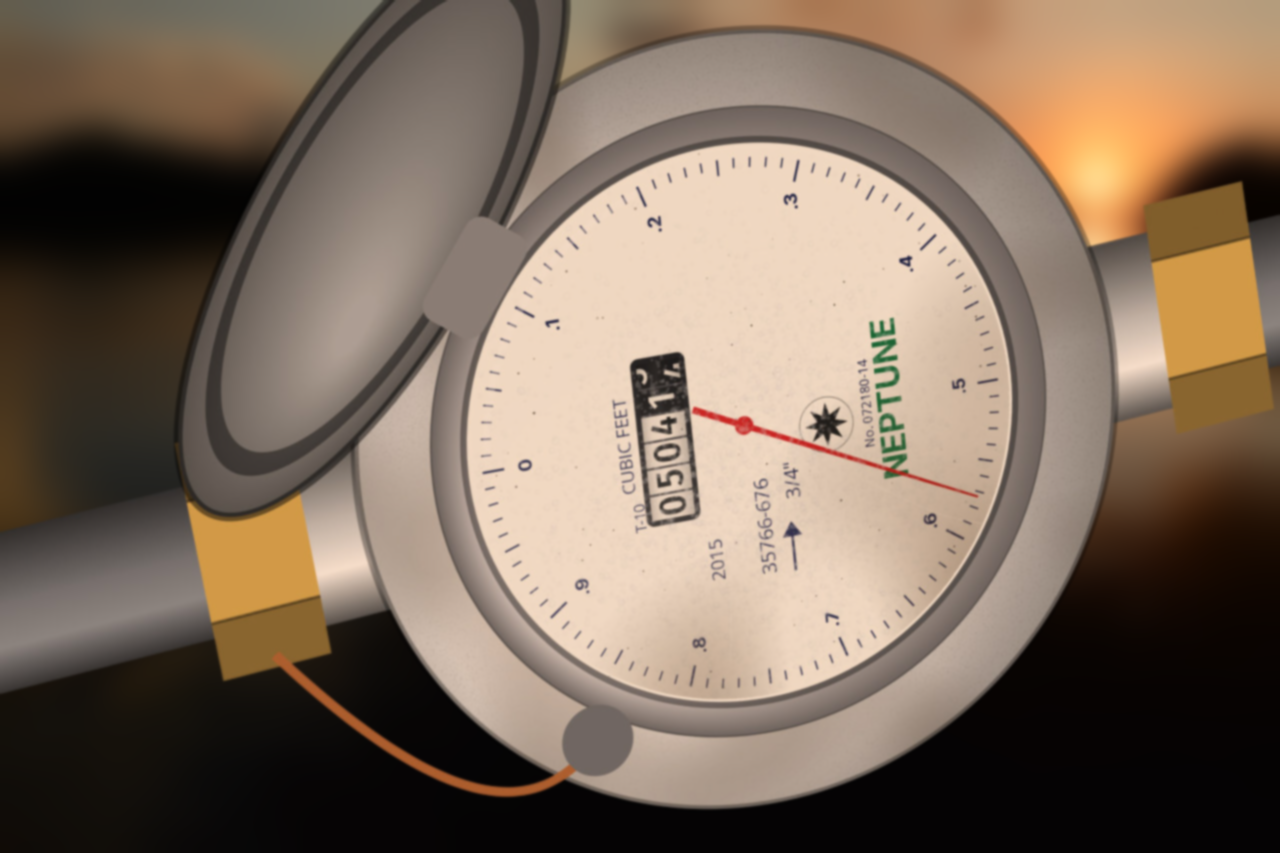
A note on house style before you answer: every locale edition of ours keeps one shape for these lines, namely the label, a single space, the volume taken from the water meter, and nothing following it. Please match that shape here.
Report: 50413.57 ft³
